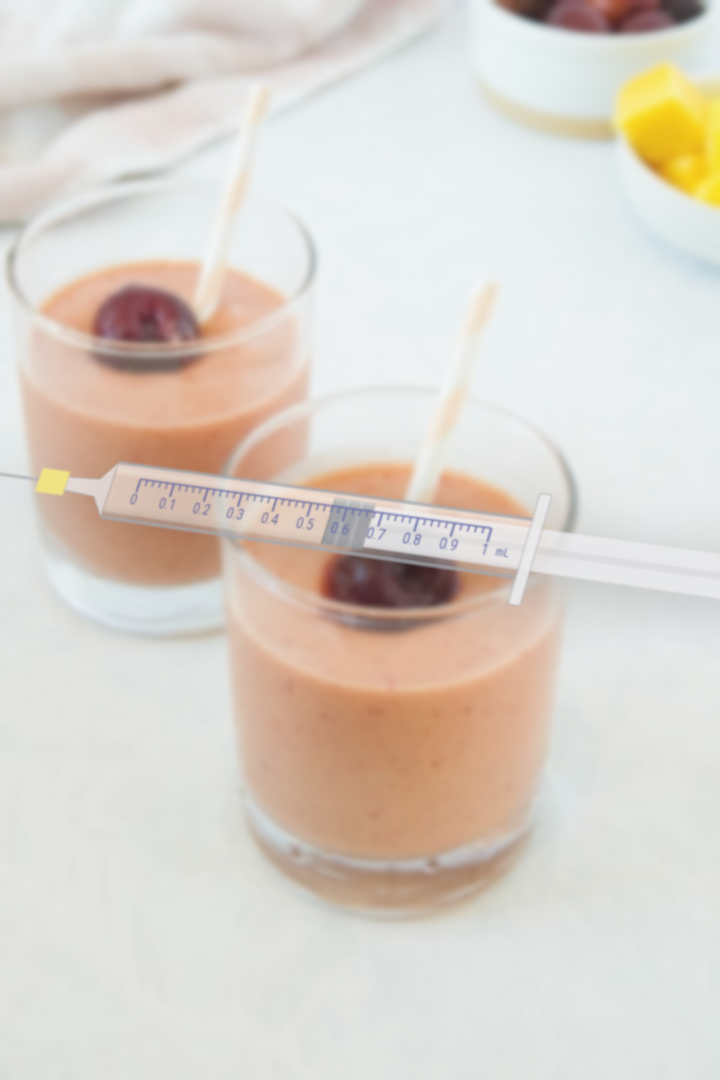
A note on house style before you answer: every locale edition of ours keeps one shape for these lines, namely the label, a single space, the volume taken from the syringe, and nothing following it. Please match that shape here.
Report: 0.56 mL
